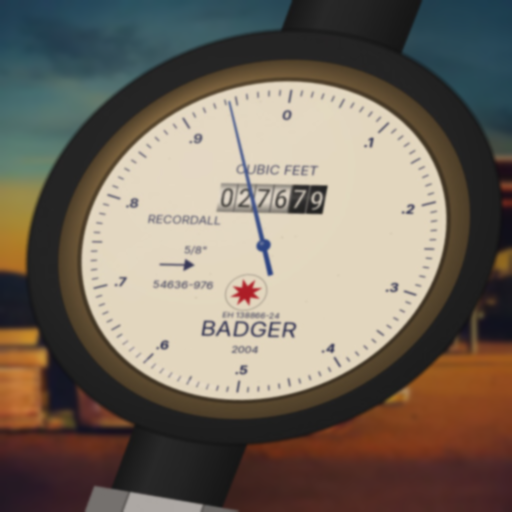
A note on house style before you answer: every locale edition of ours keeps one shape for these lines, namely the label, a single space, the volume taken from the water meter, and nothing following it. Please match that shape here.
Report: 27678.94 ft³
